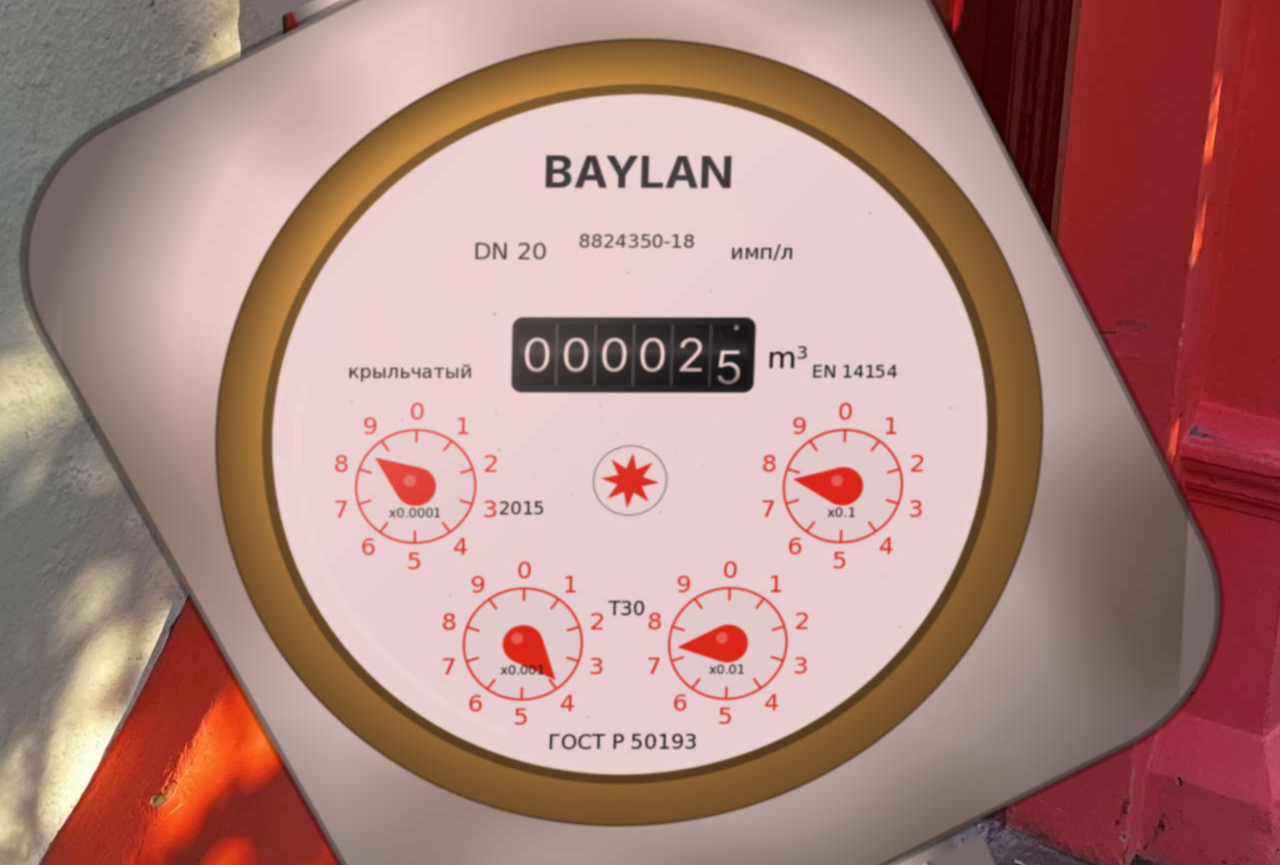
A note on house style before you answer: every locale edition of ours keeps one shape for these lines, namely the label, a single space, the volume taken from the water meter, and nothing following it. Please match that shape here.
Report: 24.7738 m³
